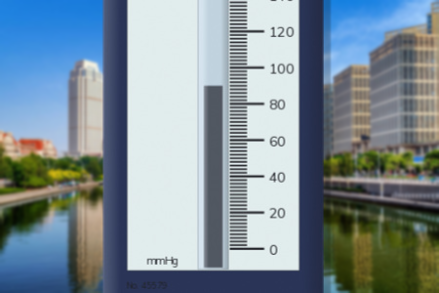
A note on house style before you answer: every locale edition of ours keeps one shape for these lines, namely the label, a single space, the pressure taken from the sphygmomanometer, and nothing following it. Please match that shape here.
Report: 90 mmHg
